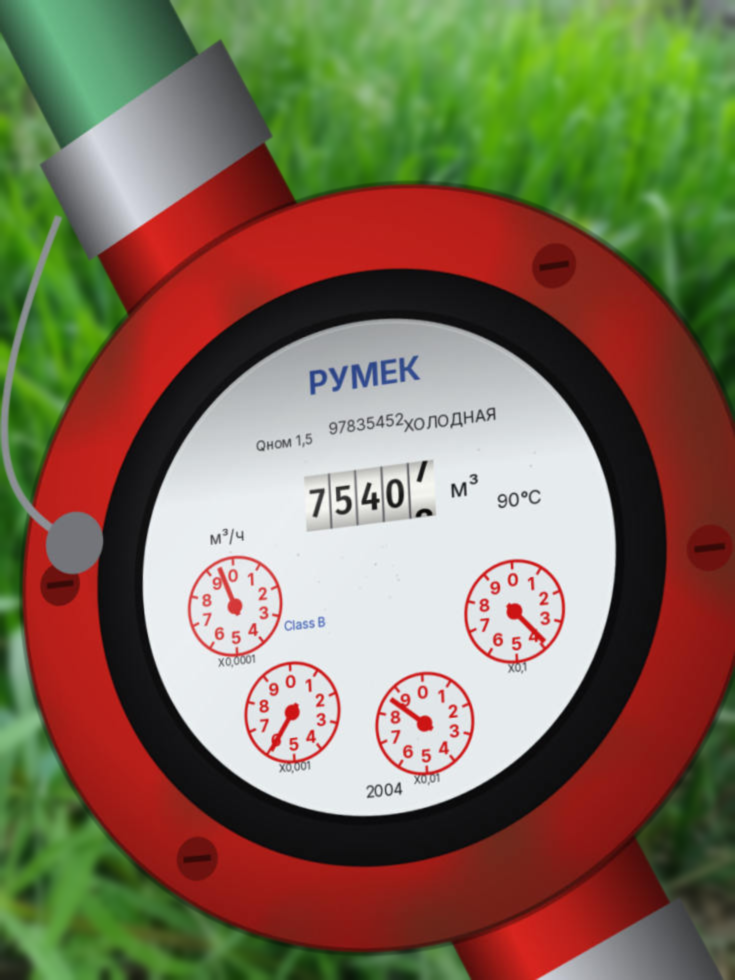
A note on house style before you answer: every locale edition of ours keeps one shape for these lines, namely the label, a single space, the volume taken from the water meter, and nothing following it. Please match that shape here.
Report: 75407.3859 m³
